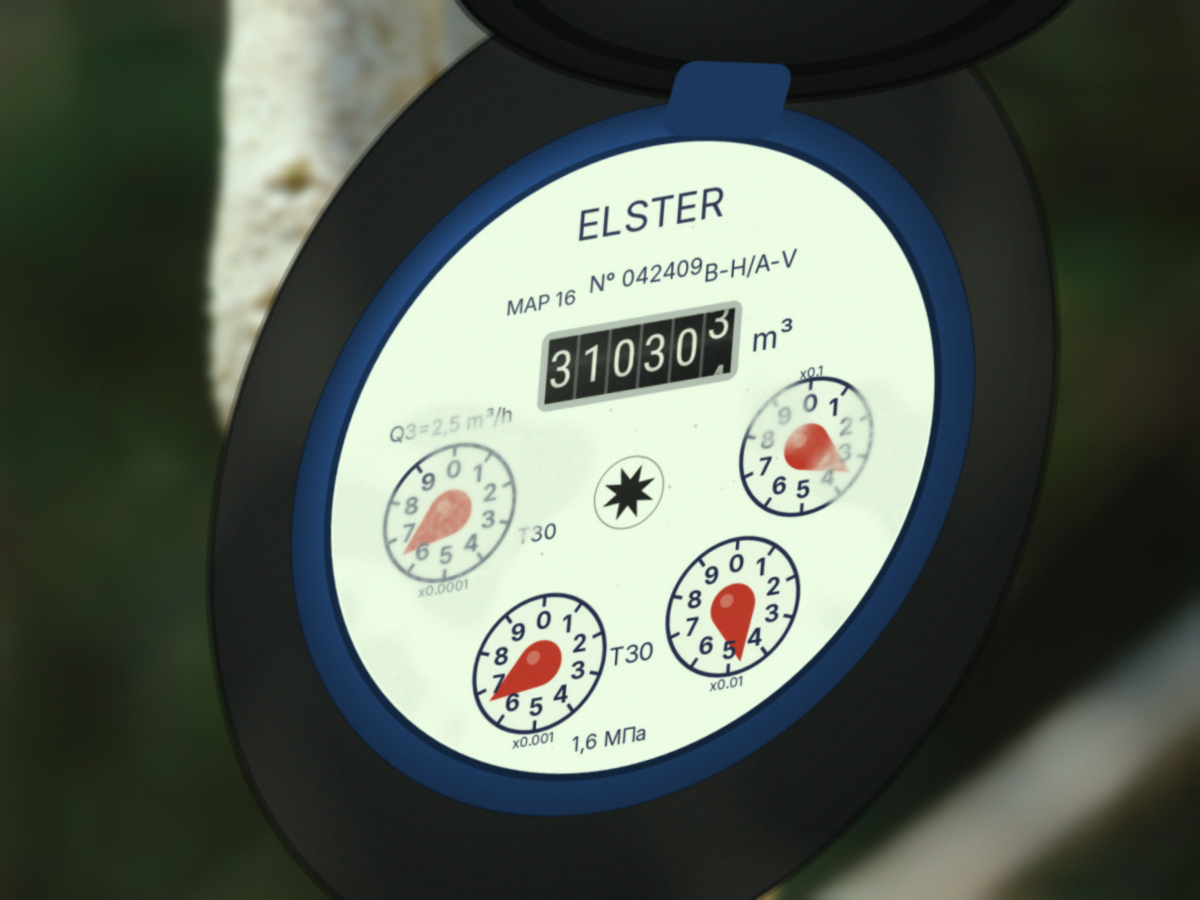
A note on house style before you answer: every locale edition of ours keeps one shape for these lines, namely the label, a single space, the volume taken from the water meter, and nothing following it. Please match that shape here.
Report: 310303.3466 m³
